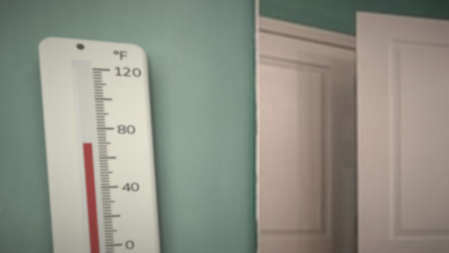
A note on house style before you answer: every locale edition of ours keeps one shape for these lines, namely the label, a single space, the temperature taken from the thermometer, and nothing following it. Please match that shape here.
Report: 70 °F
